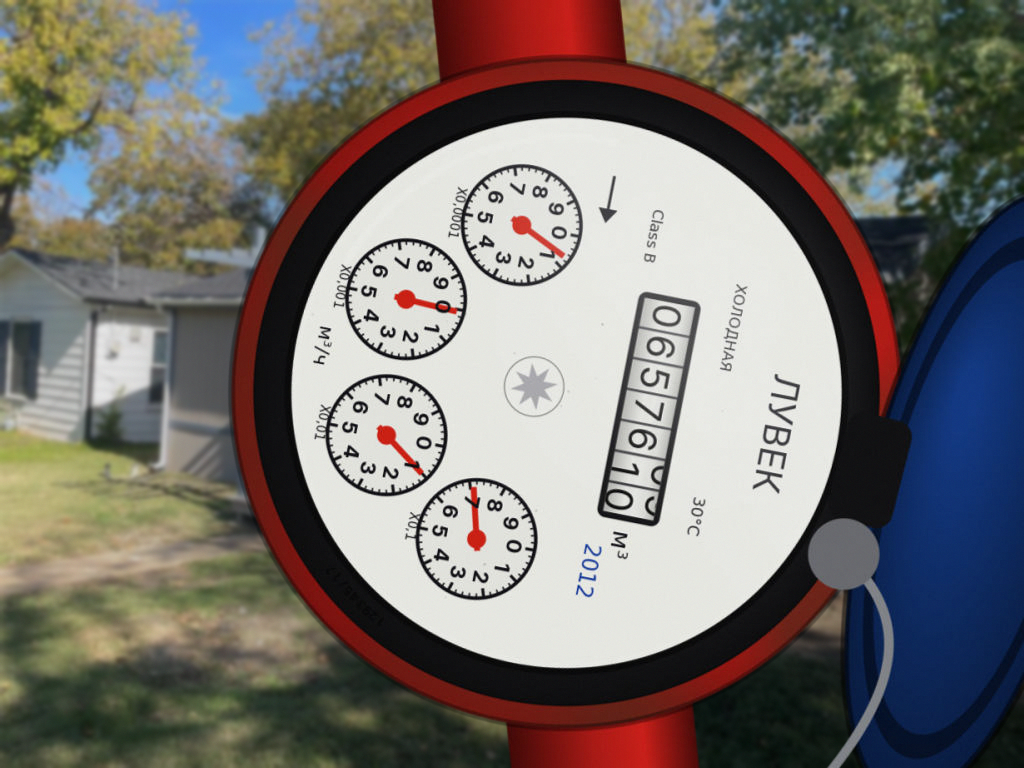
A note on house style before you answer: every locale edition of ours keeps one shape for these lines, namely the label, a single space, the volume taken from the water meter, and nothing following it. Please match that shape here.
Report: 657609.7100 m³
